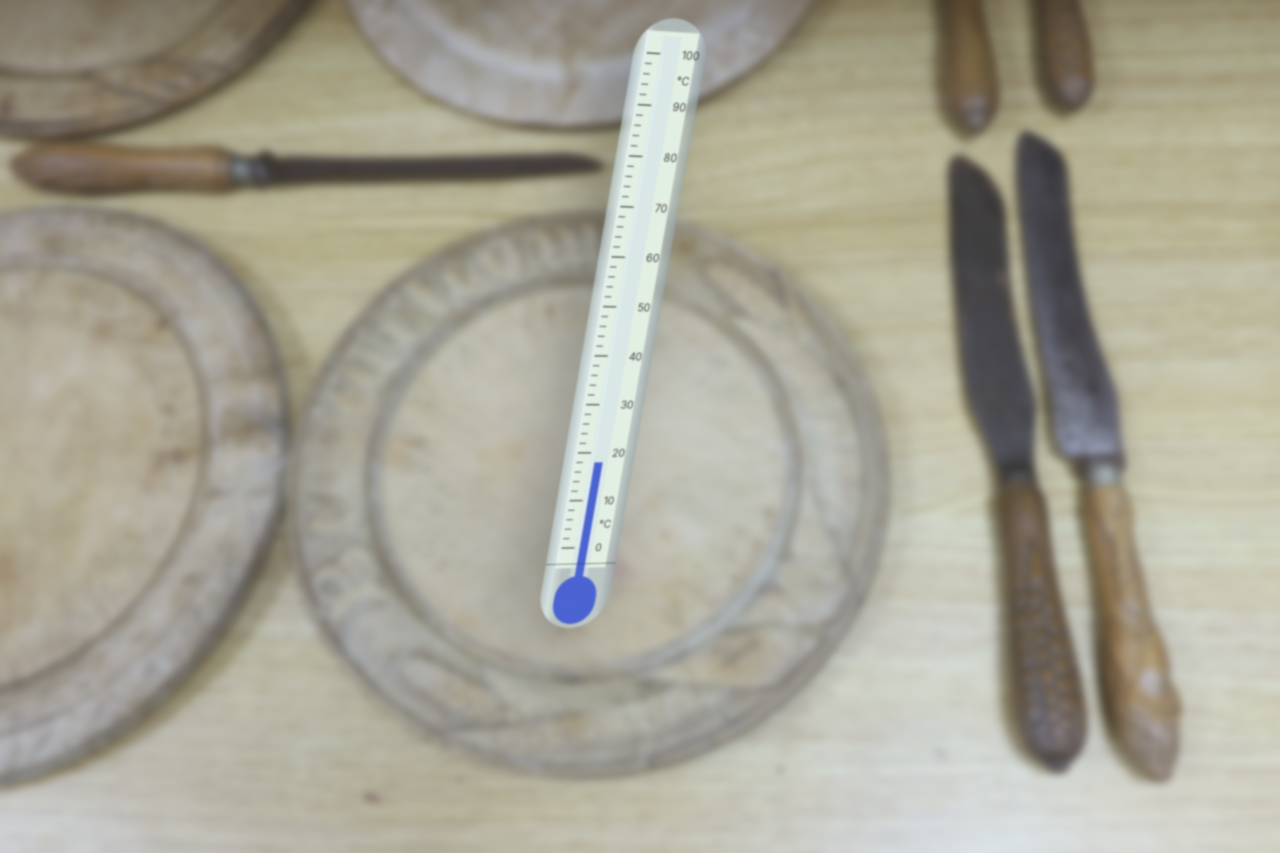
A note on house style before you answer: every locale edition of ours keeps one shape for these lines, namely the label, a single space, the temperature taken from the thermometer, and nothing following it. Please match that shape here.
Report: 18 °C
